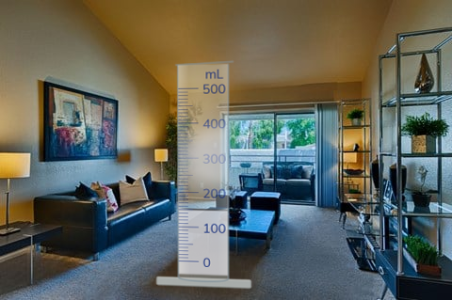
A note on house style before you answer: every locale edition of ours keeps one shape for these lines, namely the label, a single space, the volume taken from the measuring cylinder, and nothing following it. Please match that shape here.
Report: 150 mL
